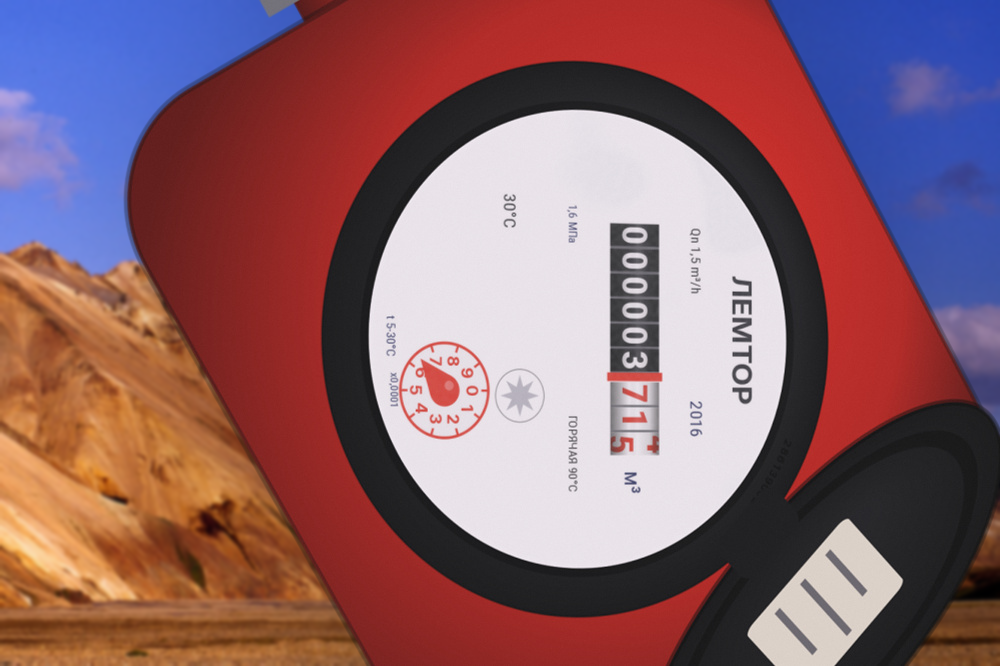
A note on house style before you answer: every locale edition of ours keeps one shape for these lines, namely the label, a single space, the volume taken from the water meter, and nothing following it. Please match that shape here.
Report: 3.7146 m³
